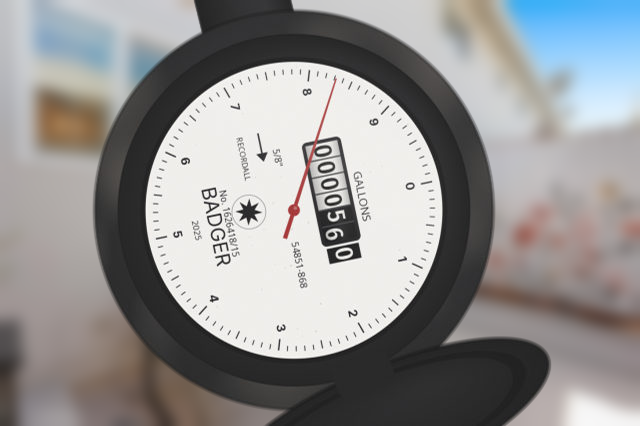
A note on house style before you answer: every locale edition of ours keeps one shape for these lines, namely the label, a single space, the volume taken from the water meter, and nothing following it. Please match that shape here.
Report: 558.3 gal
